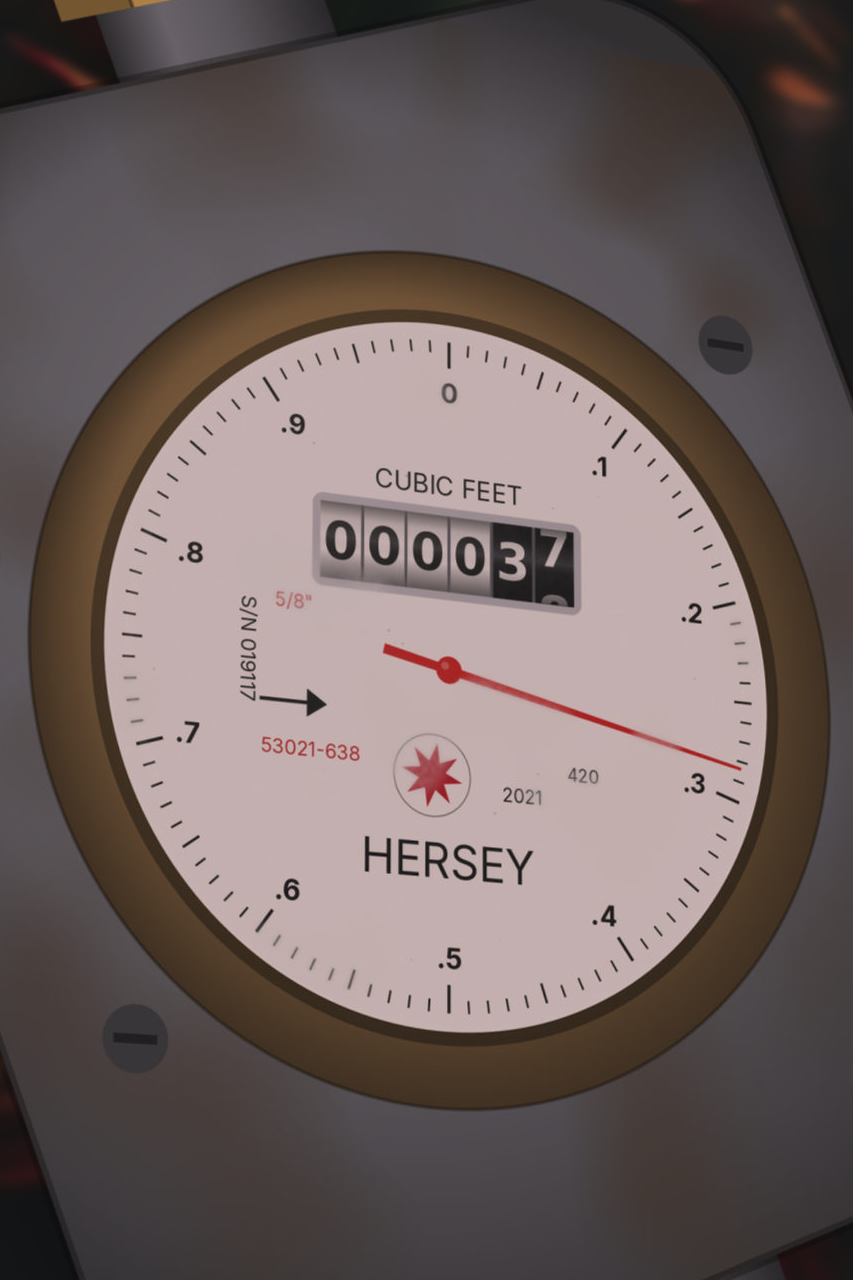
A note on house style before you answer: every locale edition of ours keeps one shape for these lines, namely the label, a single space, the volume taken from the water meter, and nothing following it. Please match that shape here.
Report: 37.28 ft³
